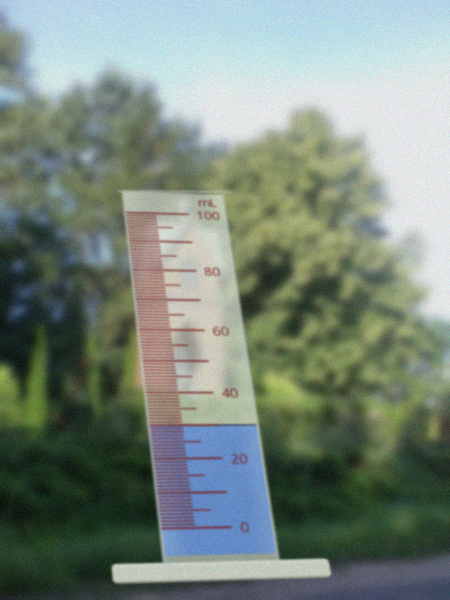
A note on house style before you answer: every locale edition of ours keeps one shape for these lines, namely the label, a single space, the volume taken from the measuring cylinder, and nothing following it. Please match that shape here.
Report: 30 mL
